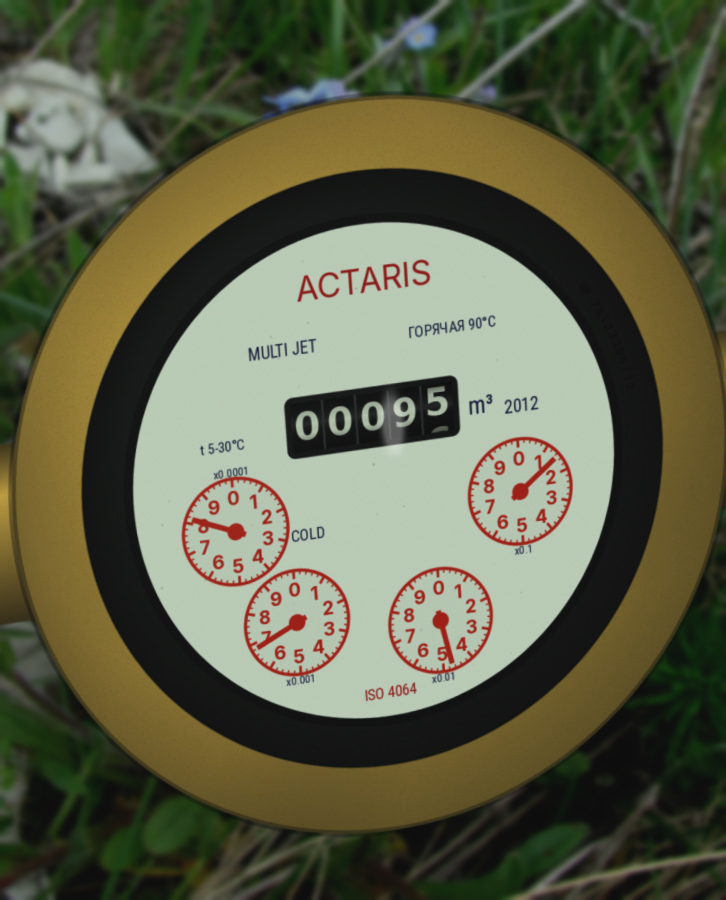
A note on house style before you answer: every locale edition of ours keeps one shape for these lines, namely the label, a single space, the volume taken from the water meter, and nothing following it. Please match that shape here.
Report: 95.1468 m³
